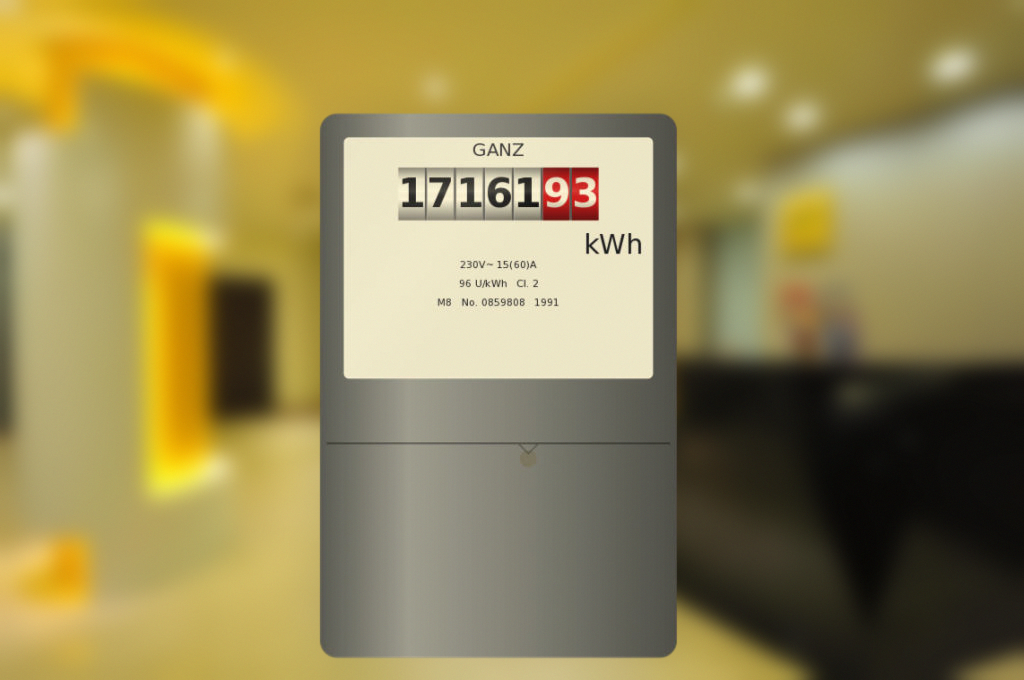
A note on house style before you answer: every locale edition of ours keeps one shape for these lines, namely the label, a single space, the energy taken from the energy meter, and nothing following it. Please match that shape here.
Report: 17161.93 kWh
